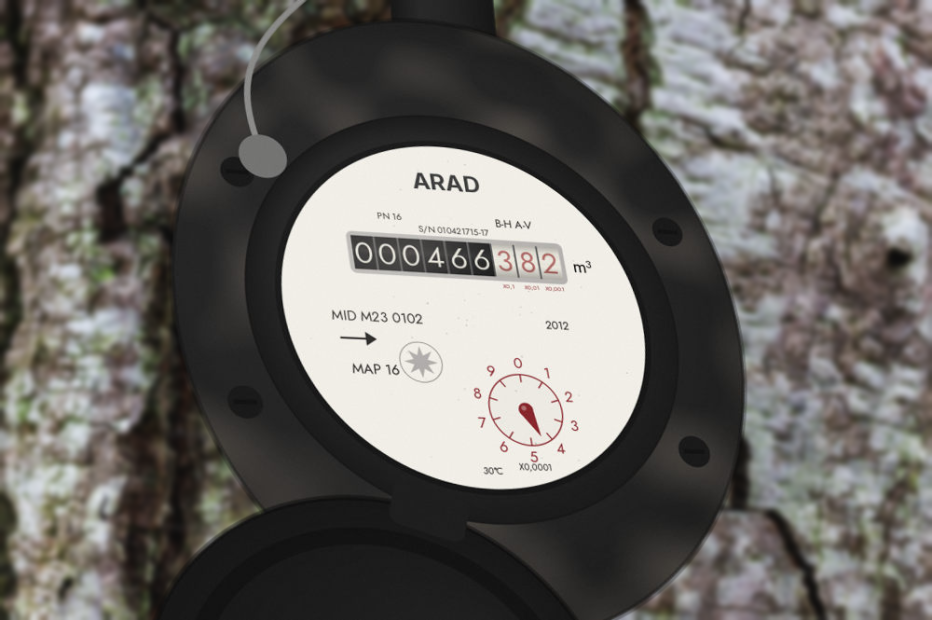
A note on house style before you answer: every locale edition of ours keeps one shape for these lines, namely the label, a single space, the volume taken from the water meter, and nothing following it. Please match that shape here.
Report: 466.3824 m³
